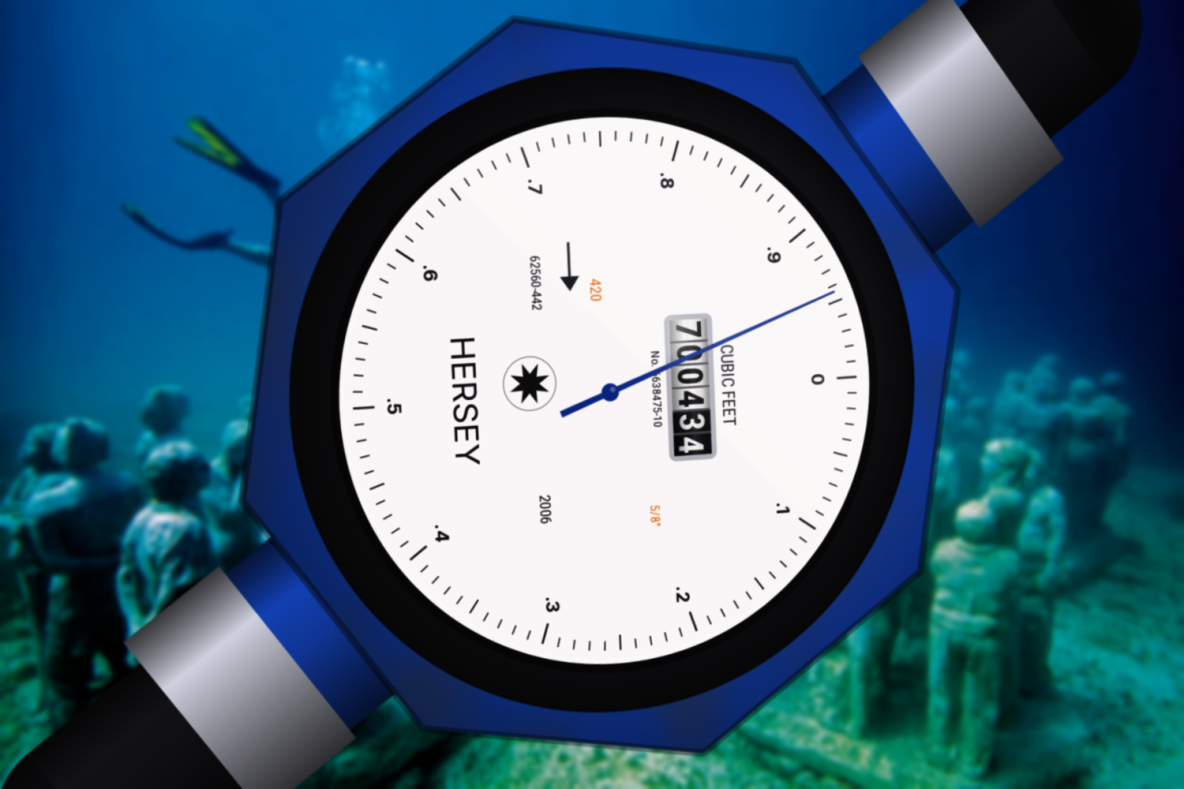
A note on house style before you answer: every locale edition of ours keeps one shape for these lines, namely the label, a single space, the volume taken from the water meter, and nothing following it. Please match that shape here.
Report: 700433.94 ft³
